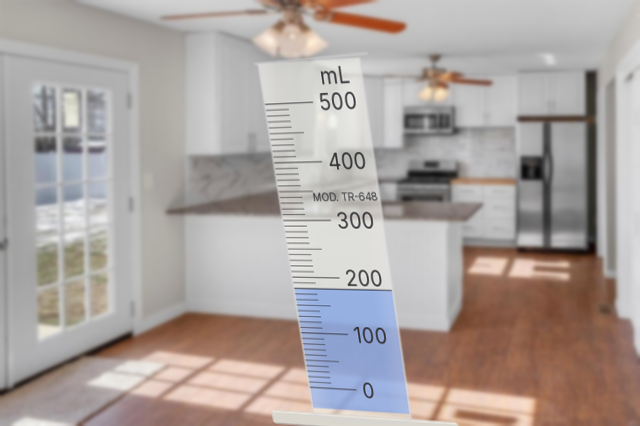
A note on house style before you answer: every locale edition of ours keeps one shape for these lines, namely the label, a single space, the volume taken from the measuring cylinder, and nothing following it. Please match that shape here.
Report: 180 mL
